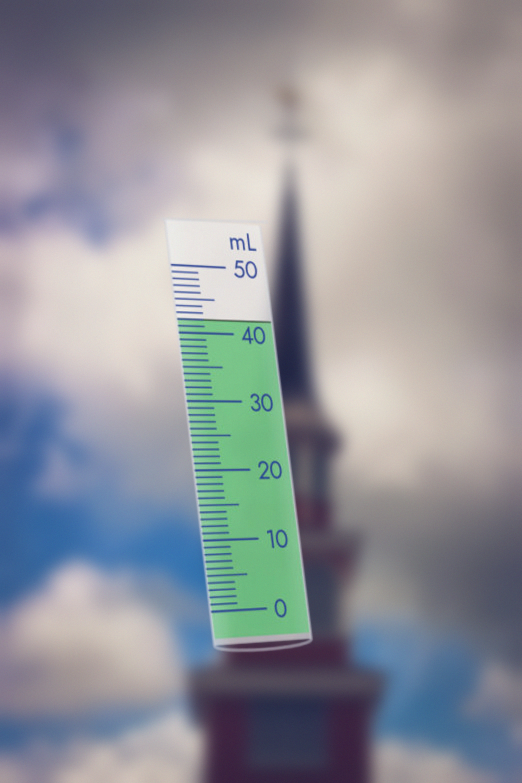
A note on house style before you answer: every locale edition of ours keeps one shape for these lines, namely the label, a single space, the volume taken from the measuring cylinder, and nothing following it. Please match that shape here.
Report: 42 mL
